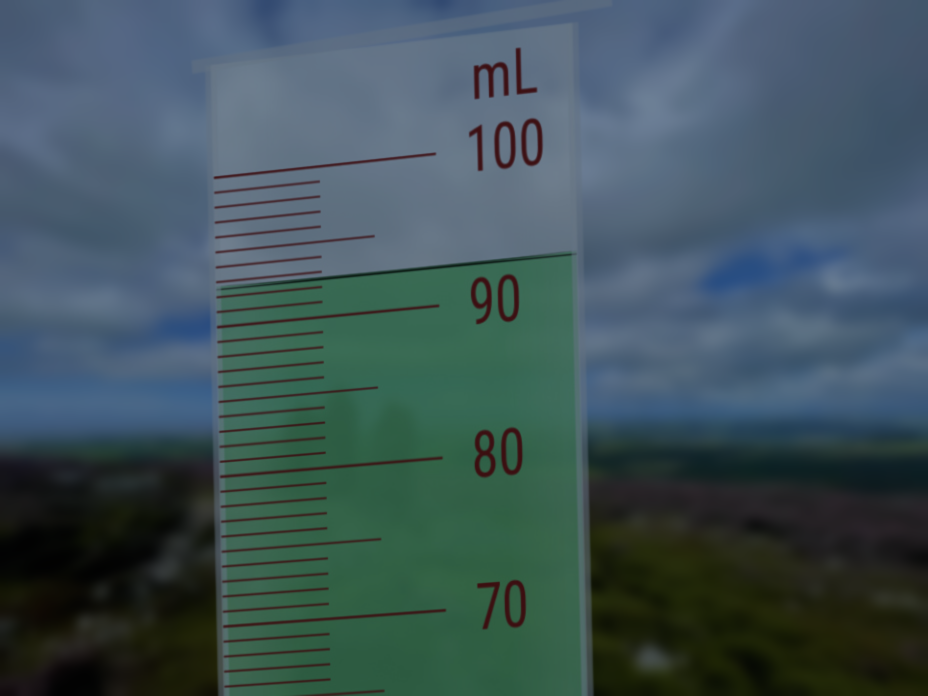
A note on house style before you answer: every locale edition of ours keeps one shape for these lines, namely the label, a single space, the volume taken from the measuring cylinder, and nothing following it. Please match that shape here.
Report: 92.5 mL
